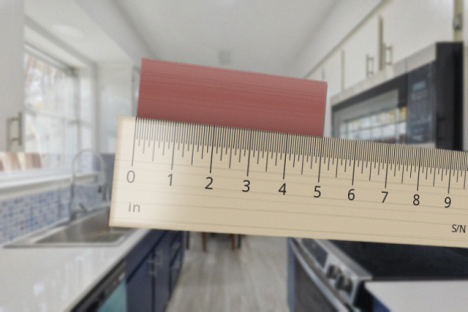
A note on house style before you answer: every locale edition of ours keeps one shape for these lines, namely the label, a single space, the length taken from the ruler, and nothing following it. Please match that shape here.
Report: 5 in
